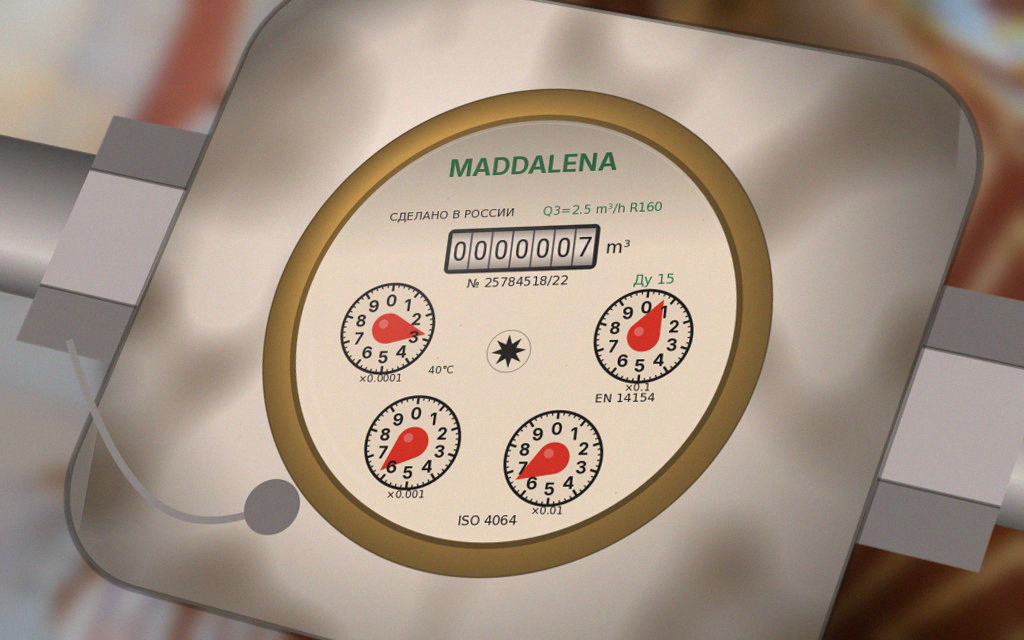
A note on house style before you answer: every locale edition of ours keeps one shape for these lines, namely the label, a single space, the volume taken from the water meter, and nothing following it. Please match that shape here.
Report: 7.0662 m³
